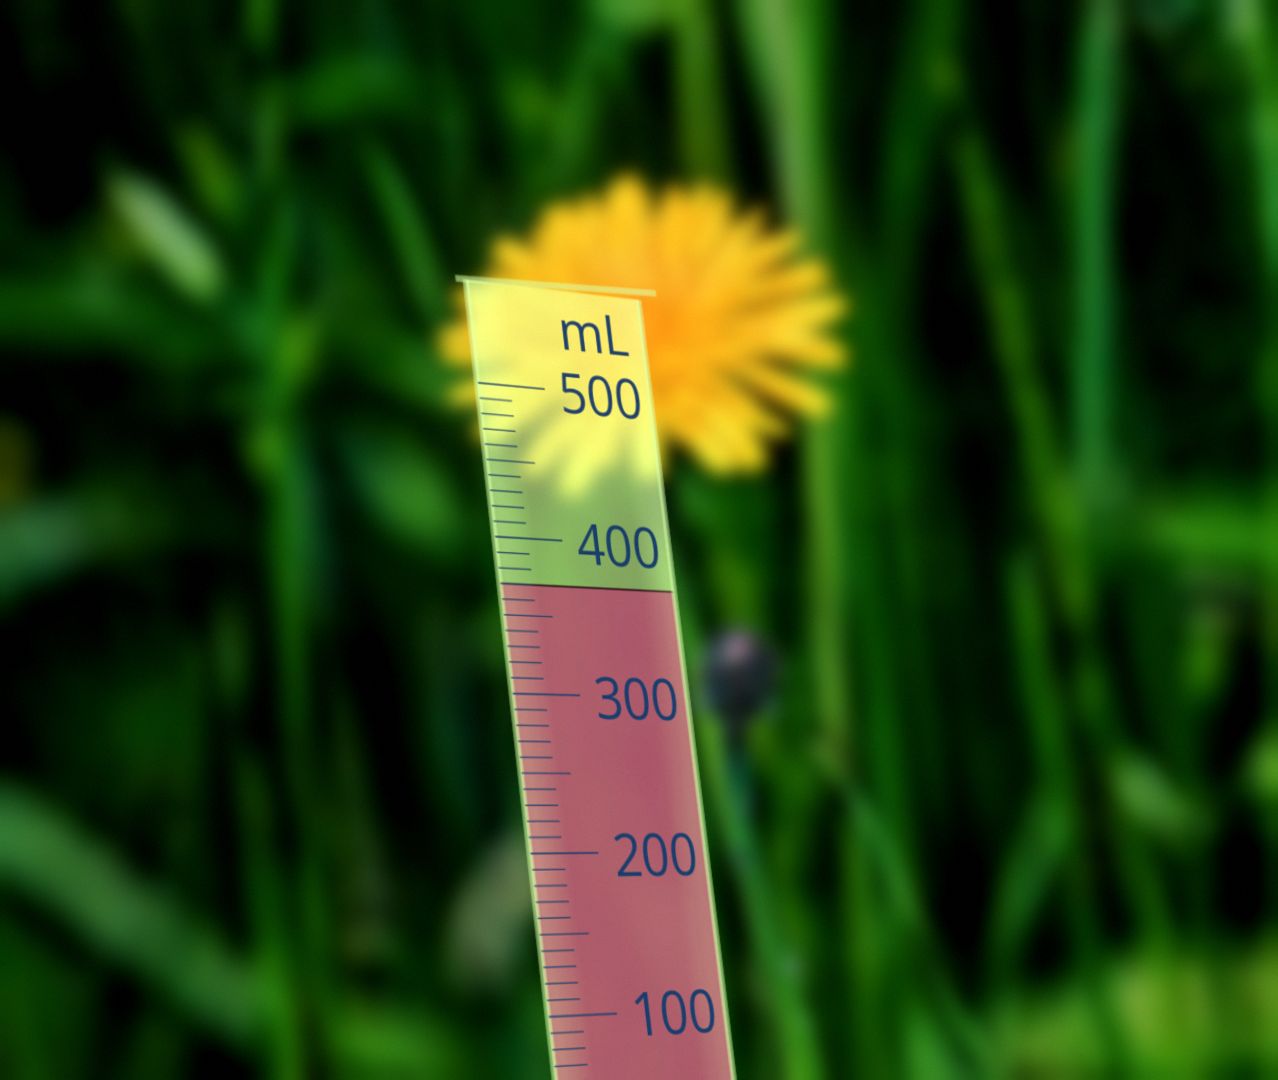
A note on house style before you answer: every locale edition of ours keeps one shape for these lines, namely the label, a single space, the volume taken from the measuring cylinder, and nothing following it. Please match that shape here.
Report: 370 mL
